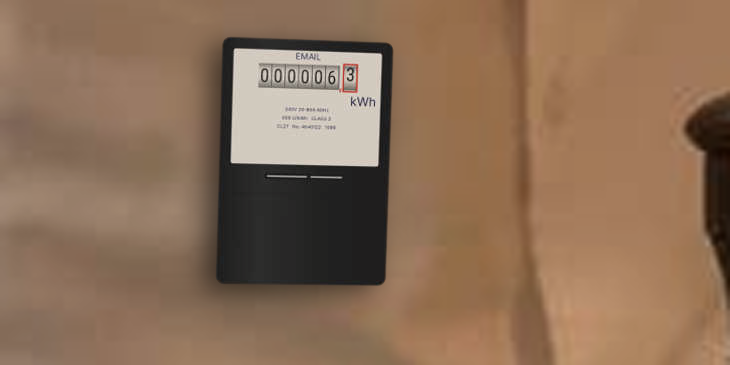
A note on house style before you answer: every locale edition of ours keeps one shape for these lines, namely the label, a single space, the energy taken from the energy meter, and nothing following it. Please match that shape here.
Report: 6.3 kWh
